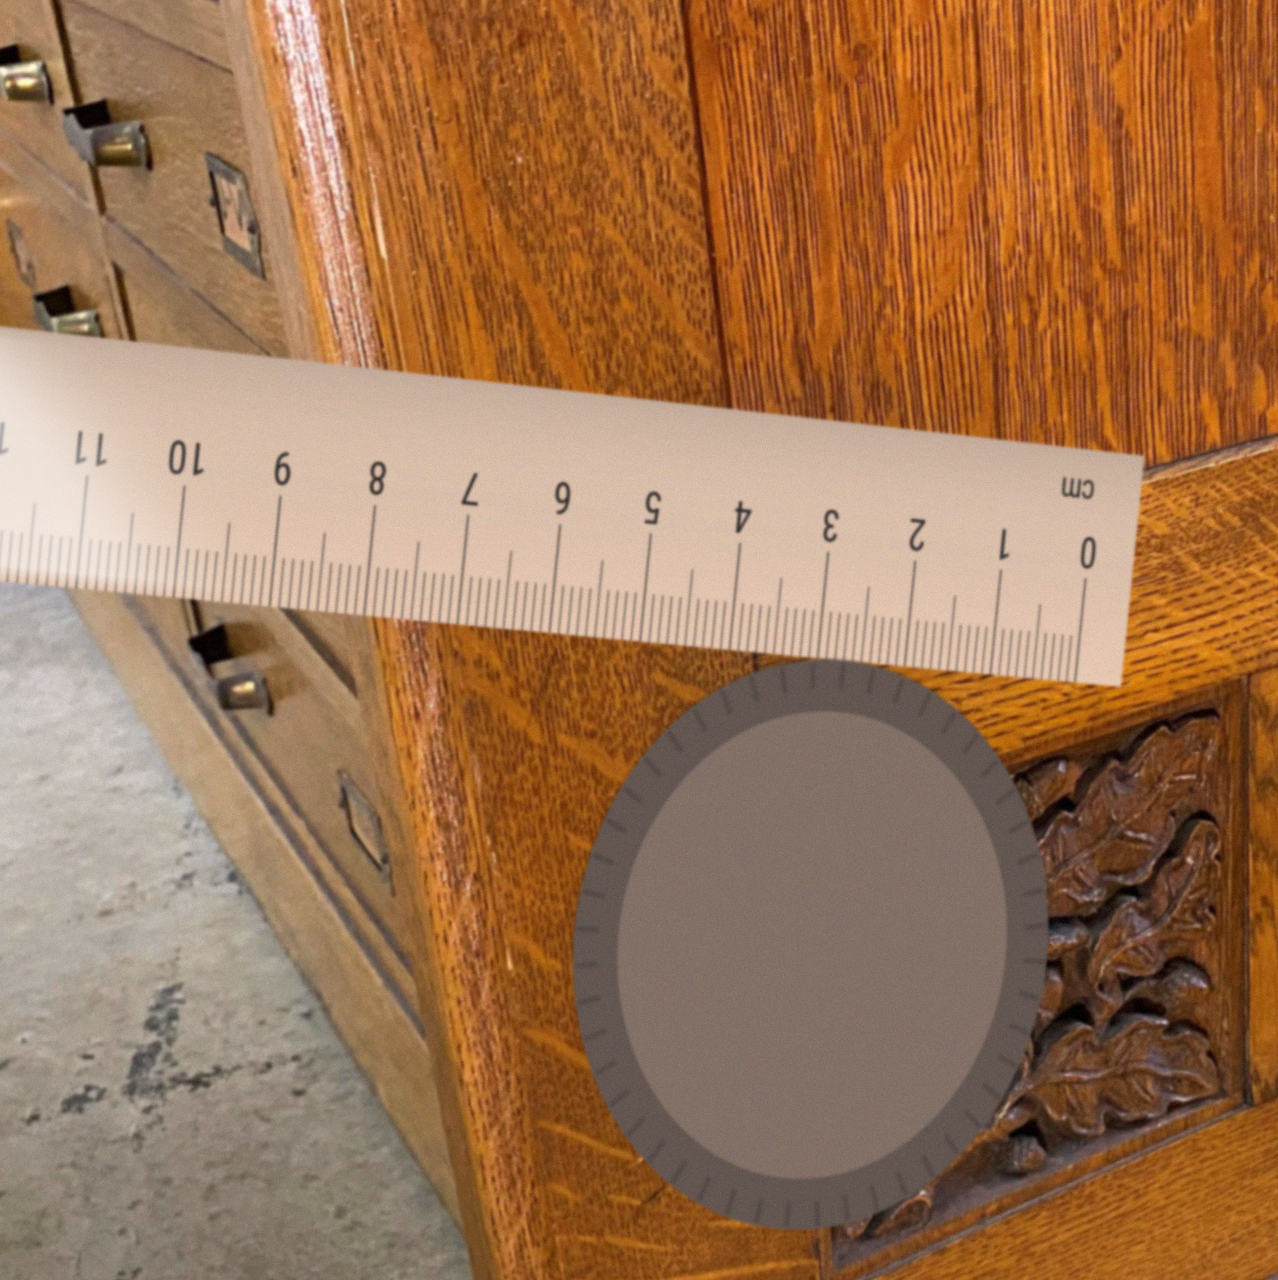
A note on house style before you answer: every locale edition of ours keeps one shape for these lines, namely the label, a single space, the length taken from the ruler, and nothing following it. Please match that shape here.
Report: 5.4 cm
